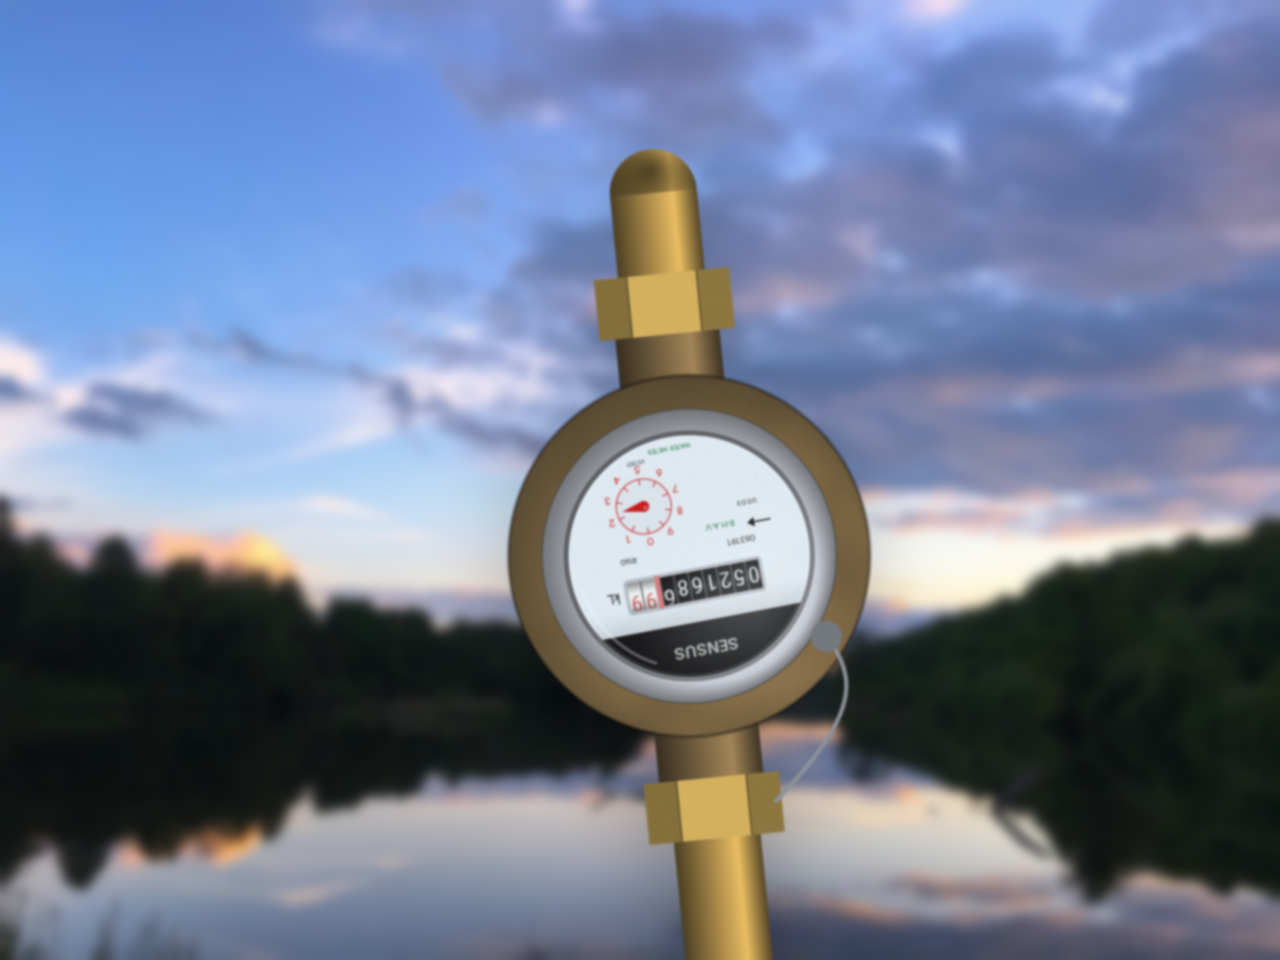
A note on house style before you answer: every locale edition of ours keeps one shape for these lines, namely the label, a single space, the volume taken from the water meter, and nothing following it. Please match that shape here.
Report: 521686.992 kL
